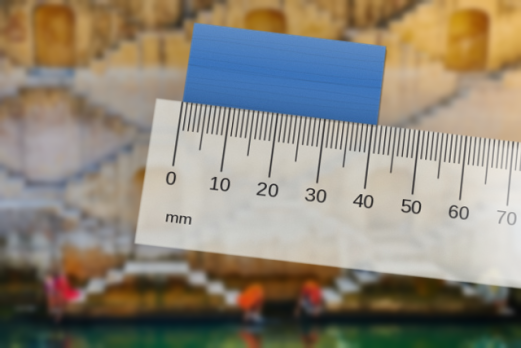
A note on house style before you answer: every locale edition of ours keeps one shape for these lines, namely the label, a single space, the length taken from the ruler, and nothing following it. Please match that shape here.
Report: 41 mm
